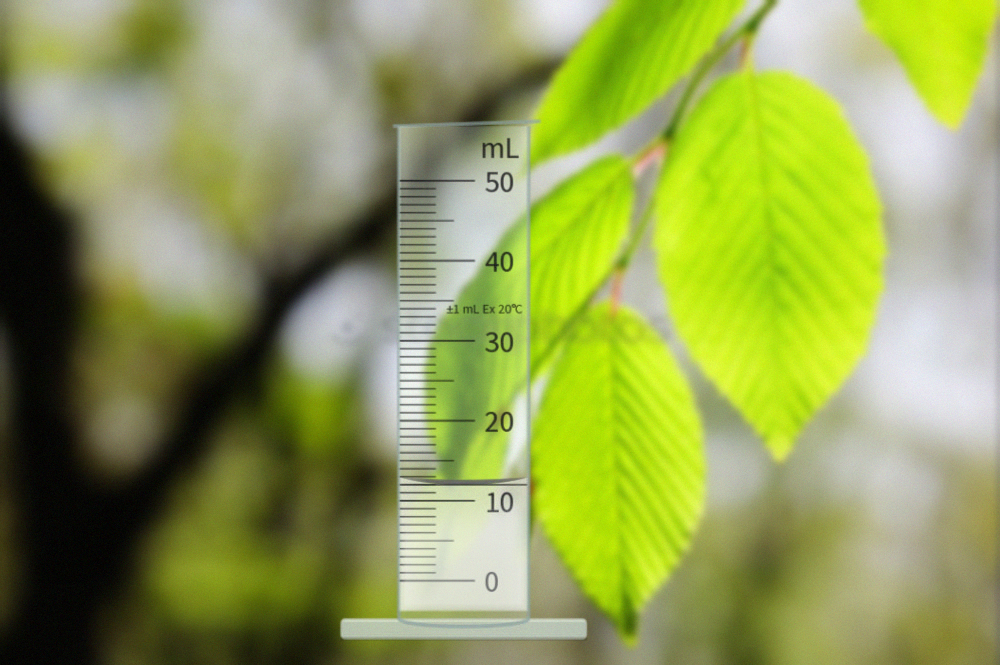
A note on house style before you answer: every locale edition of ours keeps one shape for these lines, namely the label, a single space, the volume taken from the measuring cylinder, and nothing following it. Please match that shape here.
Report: 12 mL
